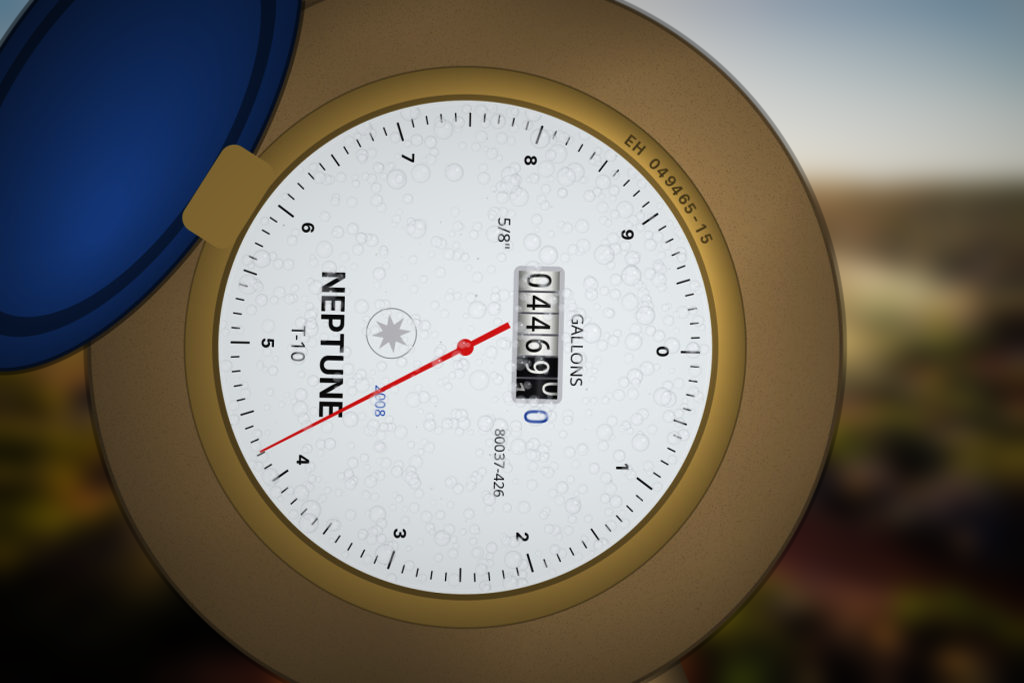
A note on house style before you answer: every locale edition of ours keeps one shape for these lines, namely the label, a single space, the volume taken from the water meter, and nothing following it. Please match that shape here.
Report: 446904.2 gal
